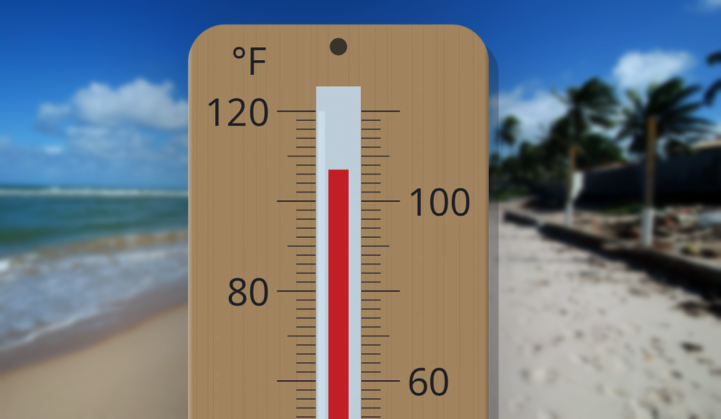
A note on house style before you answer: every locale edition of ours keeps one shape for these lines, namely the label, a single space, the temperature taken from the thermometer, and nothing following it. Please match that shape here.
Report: 107 °F
